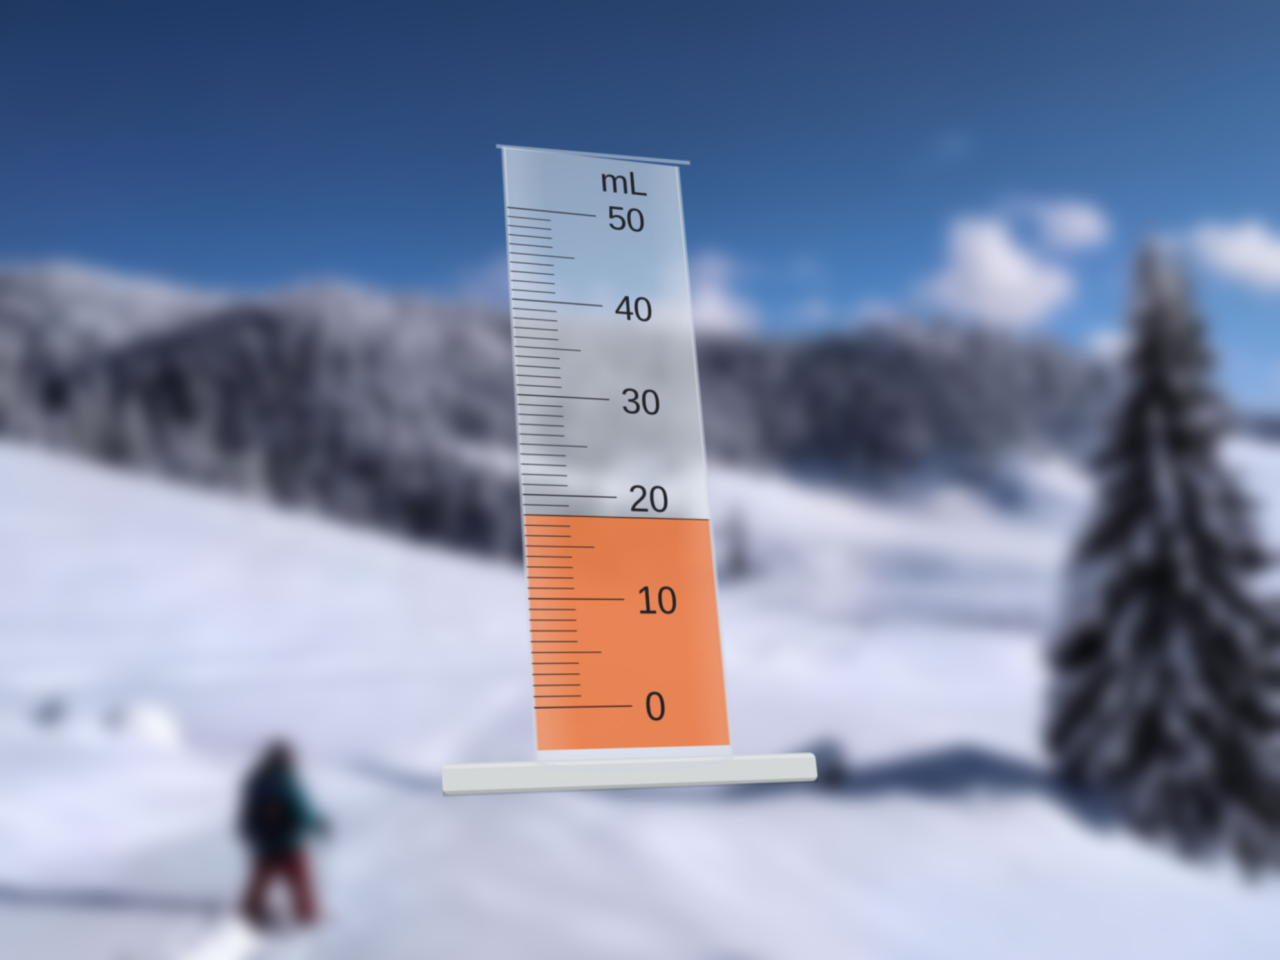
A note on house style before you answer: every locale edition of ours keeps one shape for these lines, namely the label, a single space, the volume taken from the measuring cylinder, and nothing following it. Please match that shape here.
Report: 18 mL
